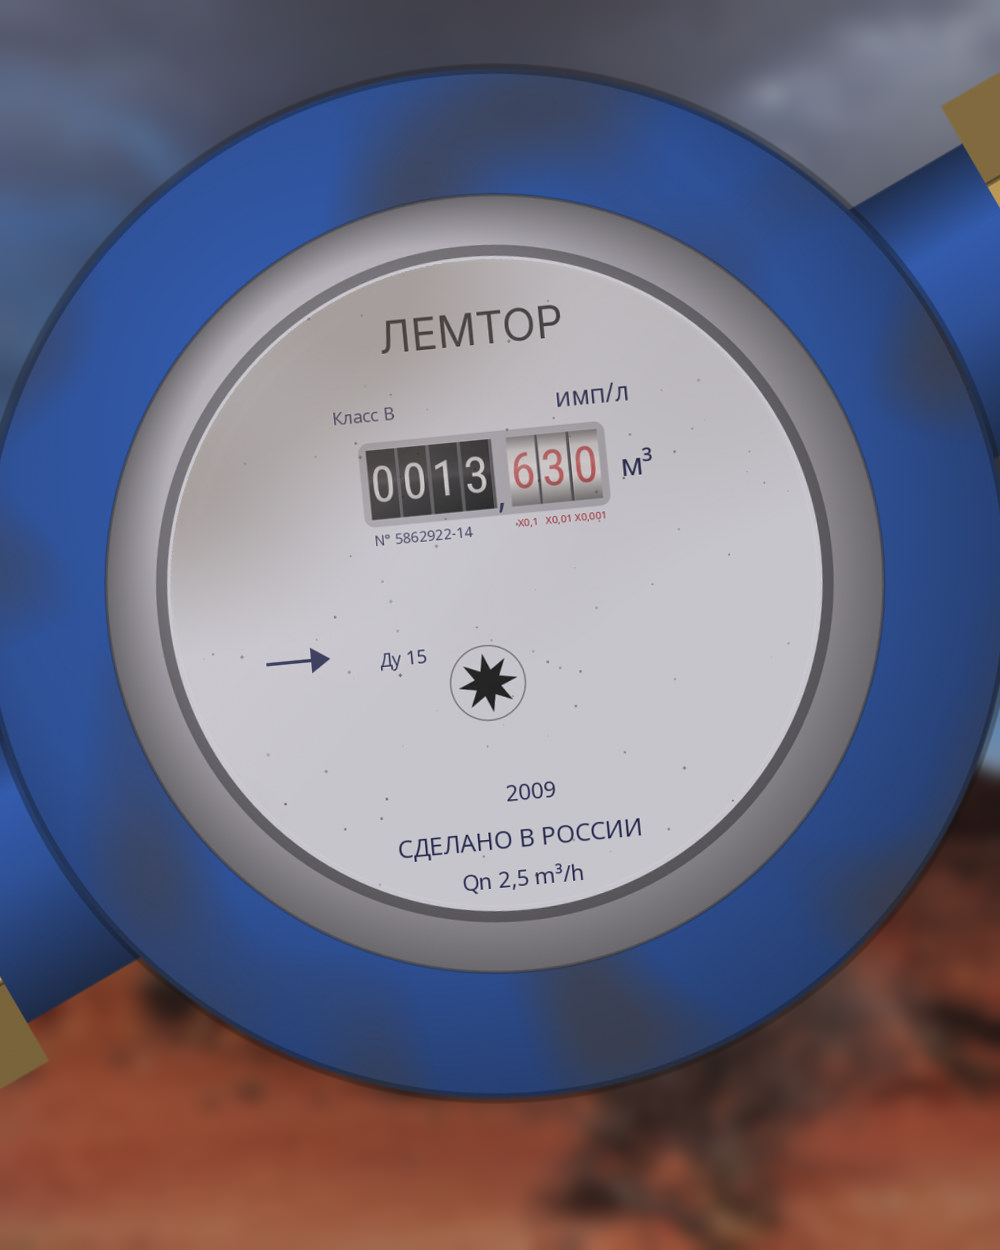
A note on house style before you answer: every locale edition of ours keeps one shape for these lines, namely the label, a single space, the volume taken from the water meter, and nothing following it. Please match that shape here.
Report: 13.630 m³
